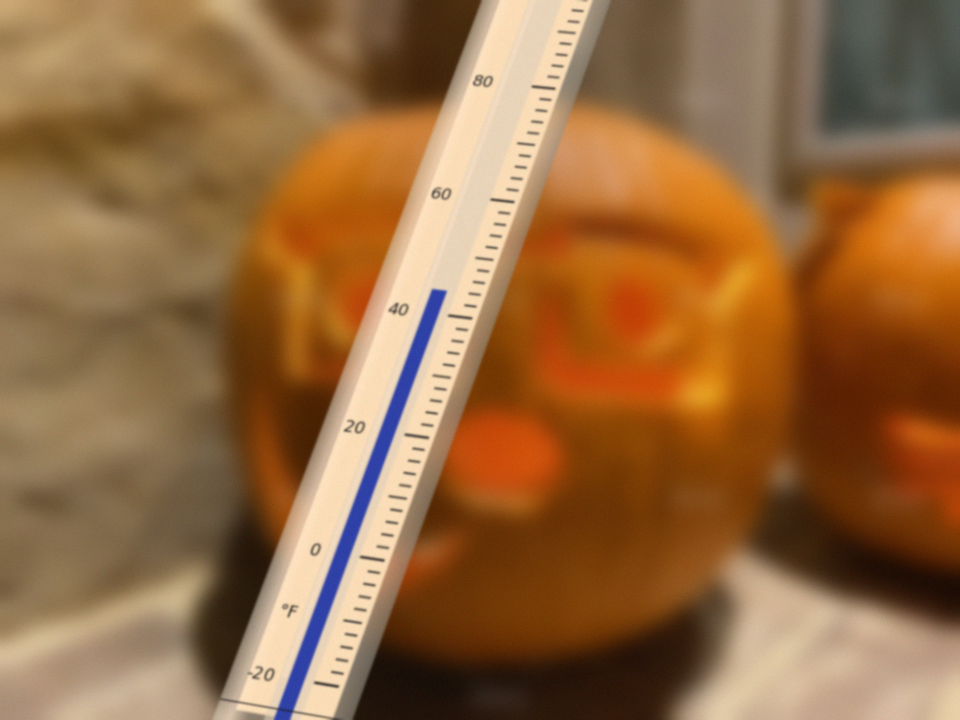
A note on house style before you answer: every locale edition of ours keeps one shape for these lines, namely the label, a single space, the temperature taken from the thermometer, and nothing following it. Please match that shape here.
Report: 44 °F
